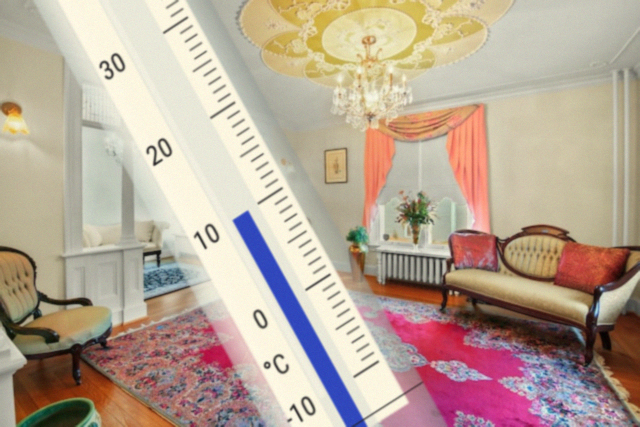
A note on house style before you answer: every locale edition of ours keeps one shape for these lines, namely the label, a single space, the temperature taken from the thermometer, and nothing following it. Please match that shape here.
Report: 10 °C
